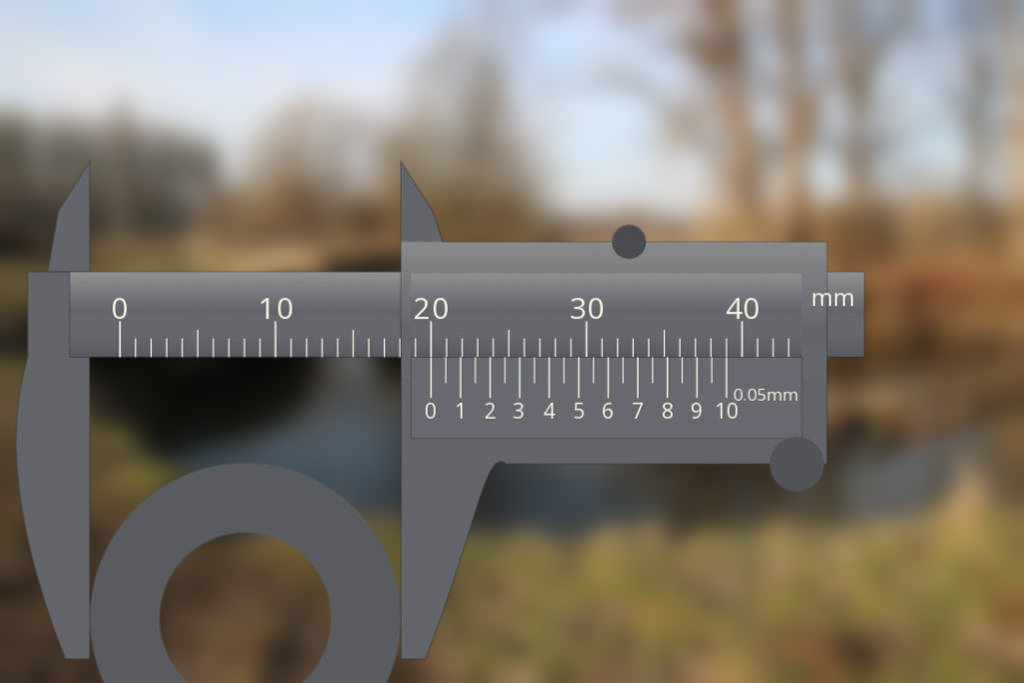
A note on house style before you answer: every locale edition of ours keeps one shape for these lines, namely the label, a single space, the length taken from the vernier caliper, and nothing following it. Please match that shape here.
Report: 20.0 mm
